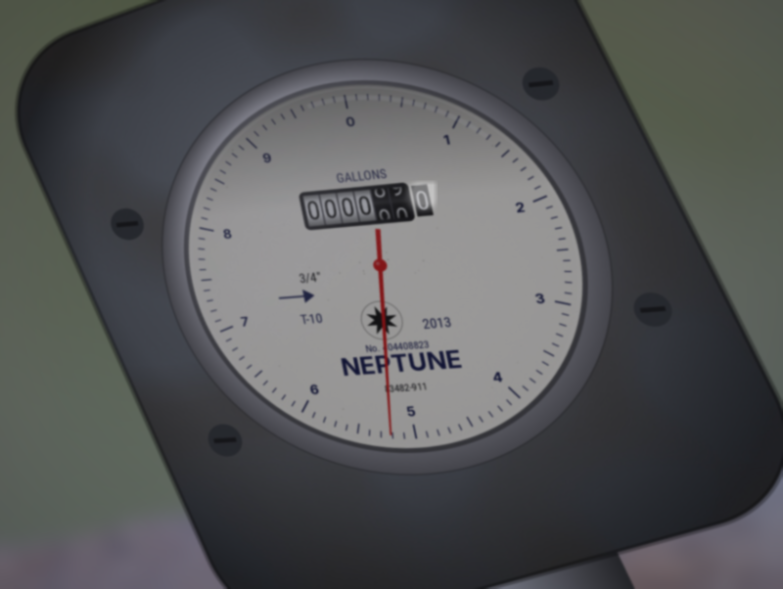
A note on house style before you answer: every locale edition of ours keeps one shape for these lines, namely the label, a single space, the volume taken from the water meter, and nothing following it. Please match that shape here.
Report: 895.2 gal
